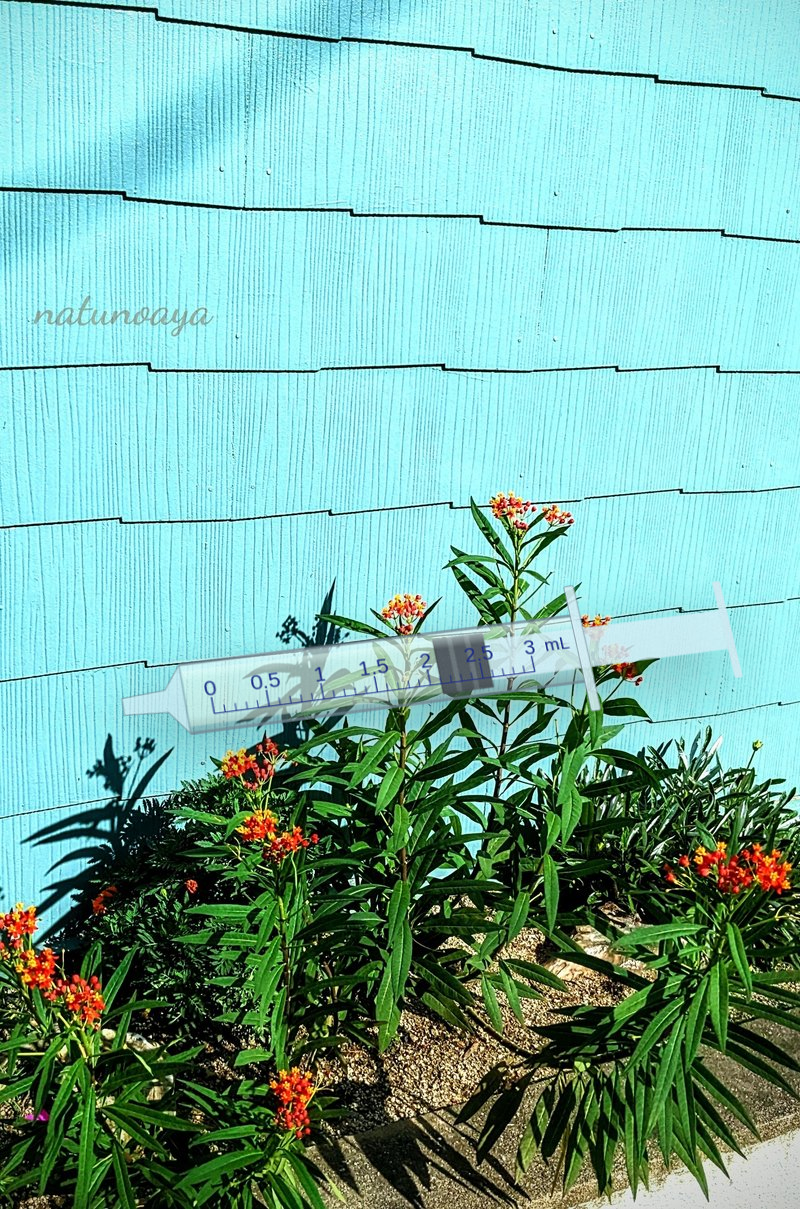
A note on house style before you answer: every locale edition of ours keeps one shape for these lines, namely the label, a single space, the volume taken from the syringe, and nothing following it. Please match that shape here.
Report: 2.1 mL
